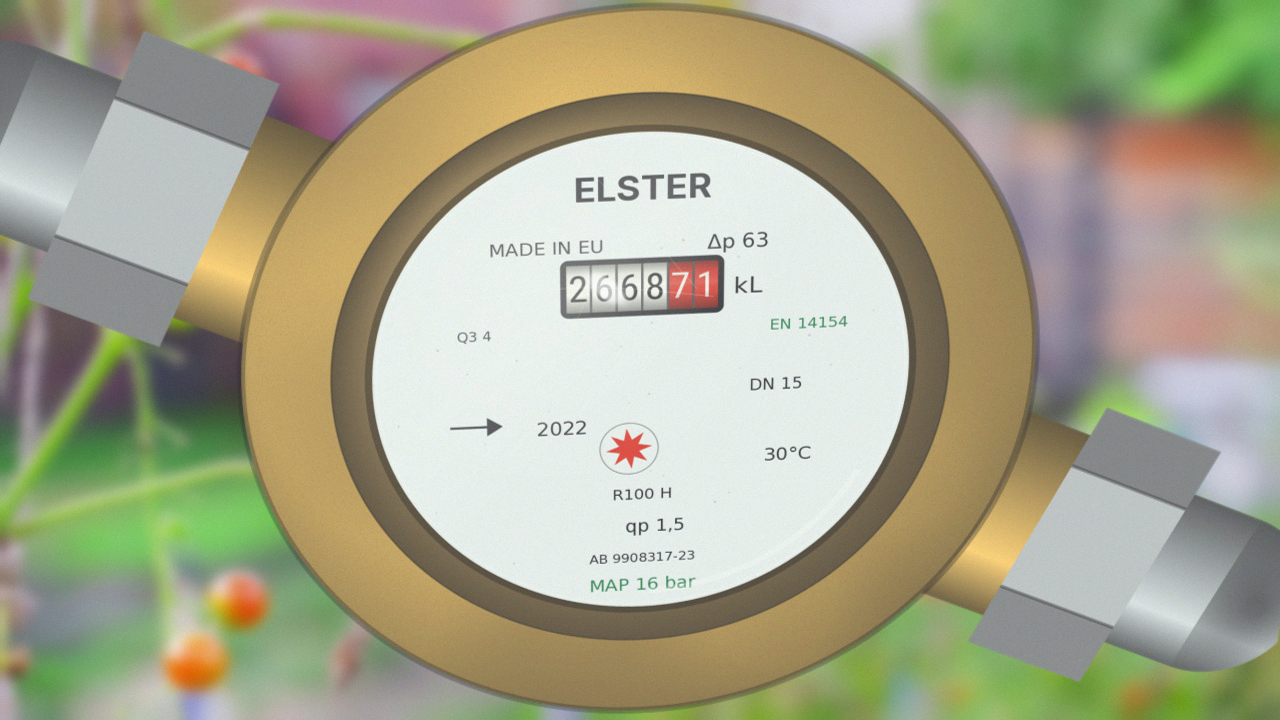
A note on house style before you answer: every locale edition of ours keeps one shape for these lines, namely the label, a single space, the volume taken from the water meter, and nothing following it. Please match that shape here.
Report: 2668.71 kL
